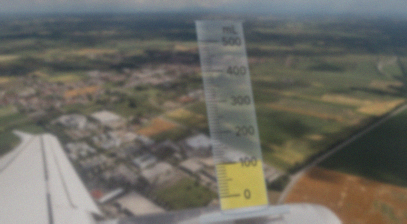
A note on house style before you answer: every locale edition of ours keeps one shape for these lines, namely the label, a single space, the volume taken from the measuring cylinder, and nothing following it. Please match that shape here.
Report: 100 mL
